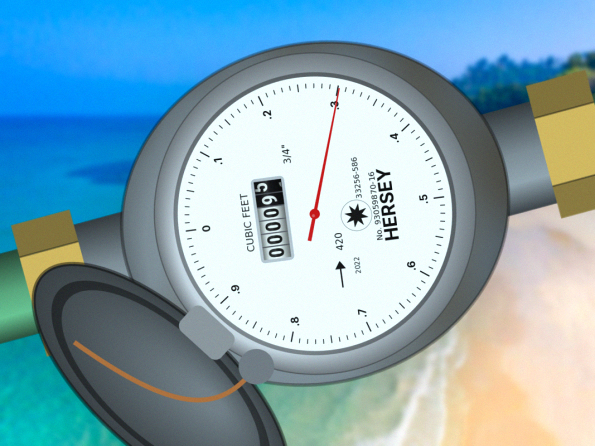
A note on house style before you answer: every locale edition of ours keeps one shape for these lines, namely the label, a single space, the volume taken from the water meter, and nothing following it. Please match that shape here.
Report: 95.30 ft³
